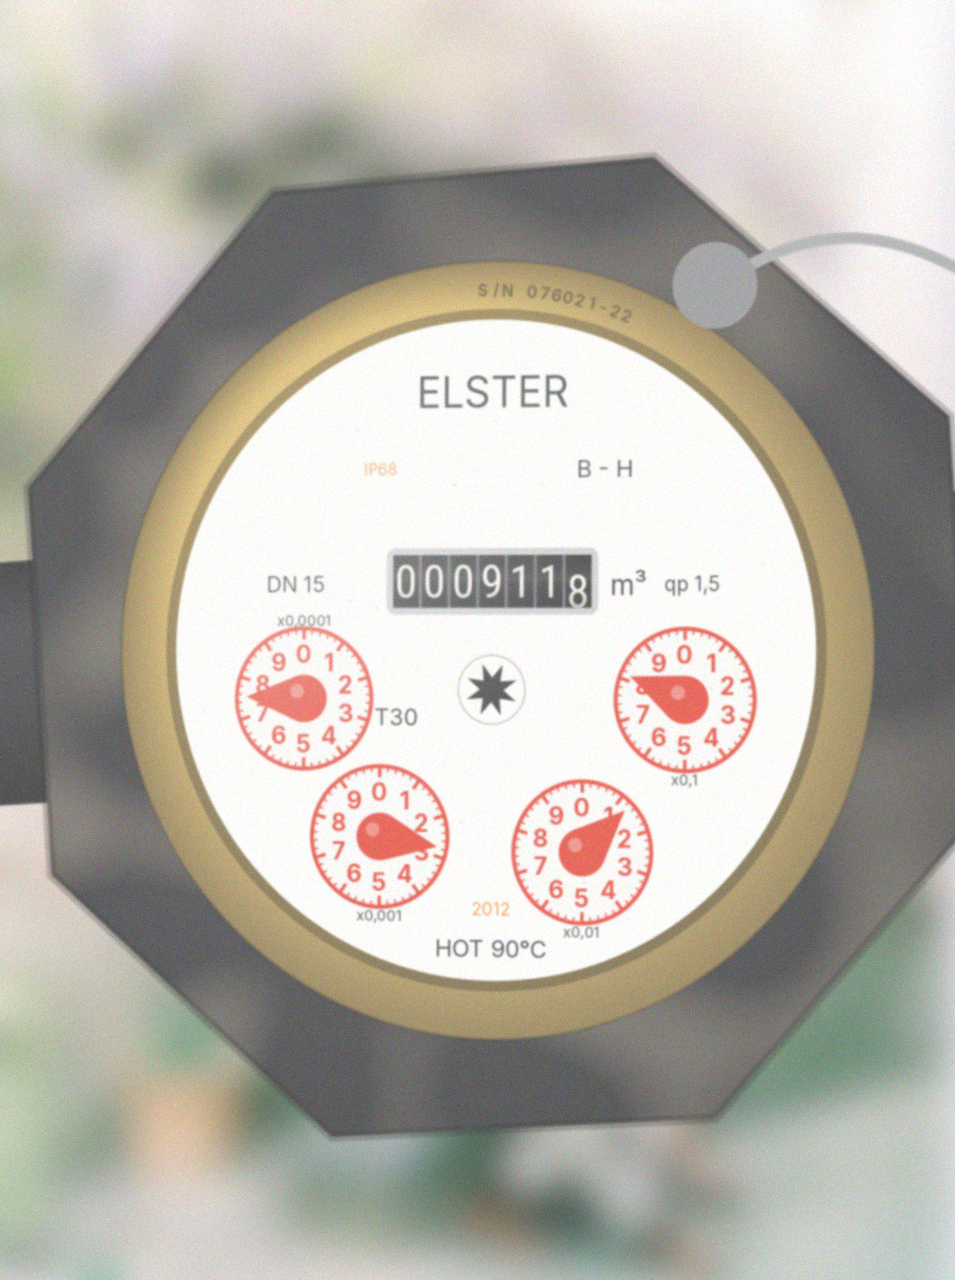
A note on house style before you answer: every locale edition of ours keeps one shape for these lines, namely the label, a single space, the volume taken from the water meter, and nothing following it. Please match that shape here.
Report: 9117.8127 m³
